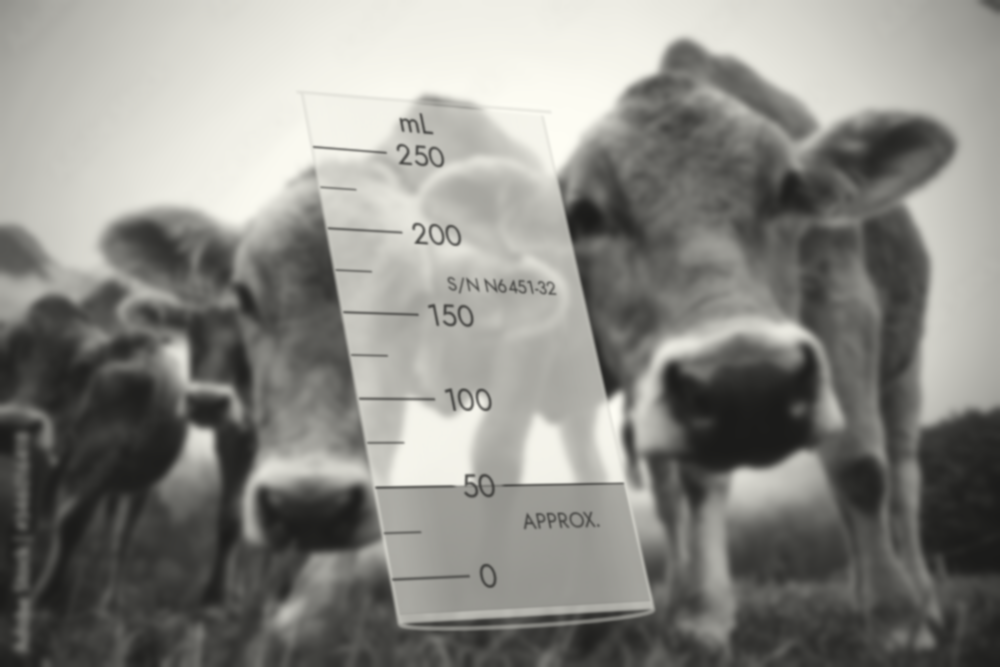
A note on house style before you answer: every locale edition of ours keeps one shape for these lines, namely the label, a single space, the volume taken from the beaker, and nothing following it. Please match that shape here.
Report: 50 mL
